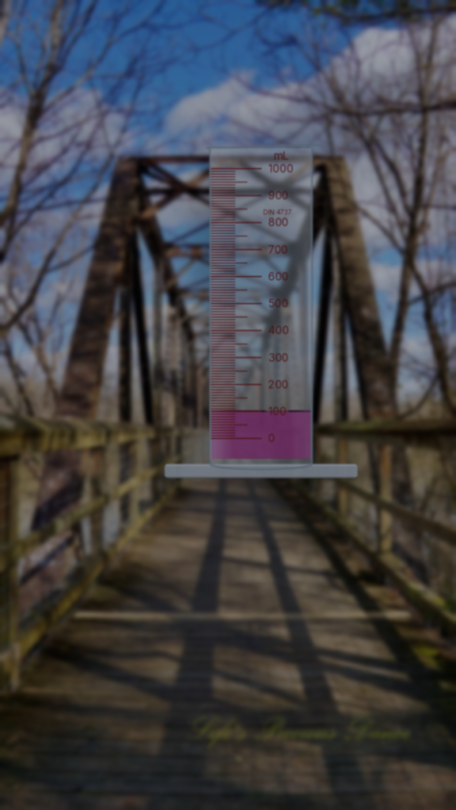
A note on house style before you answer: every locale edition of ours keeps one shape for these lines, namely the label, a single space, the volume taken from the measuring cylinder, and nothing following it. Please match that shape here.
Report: 100 mL
